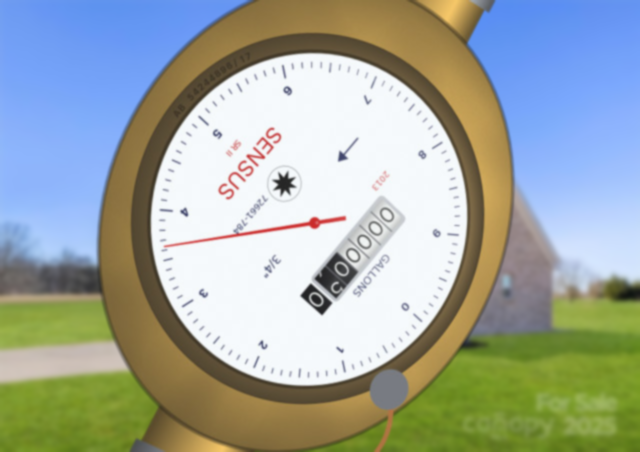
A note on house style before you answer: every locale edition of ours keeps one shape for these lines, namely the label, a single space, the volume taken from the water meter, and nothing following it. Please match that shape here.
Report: 53.6 gal
